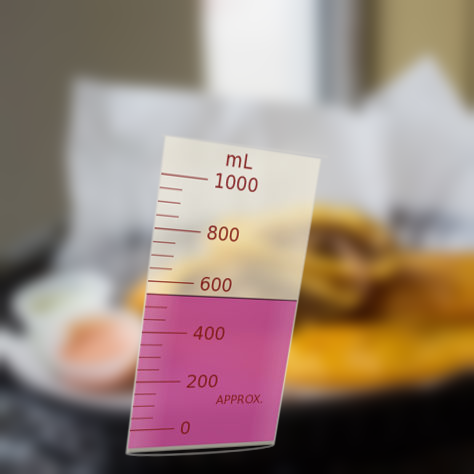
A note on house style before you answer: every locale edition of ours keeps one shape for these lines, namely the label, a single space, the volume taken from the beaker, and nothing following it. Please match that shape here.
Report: 550 mL
